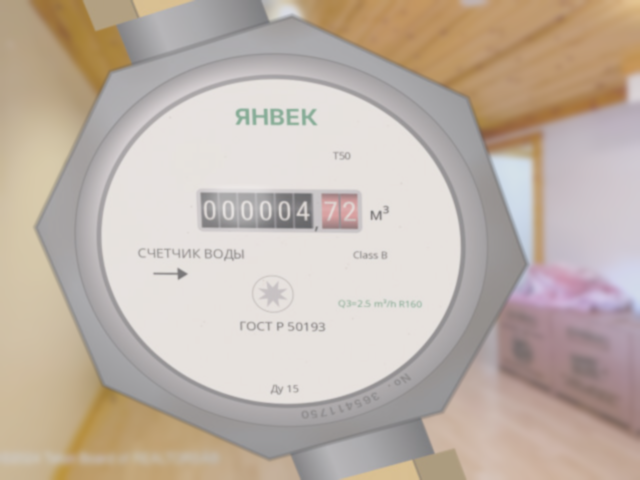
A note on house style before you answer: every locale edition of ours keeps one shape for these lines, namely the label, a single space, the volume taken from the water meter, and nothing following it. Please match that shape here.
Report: 4.72 m³
